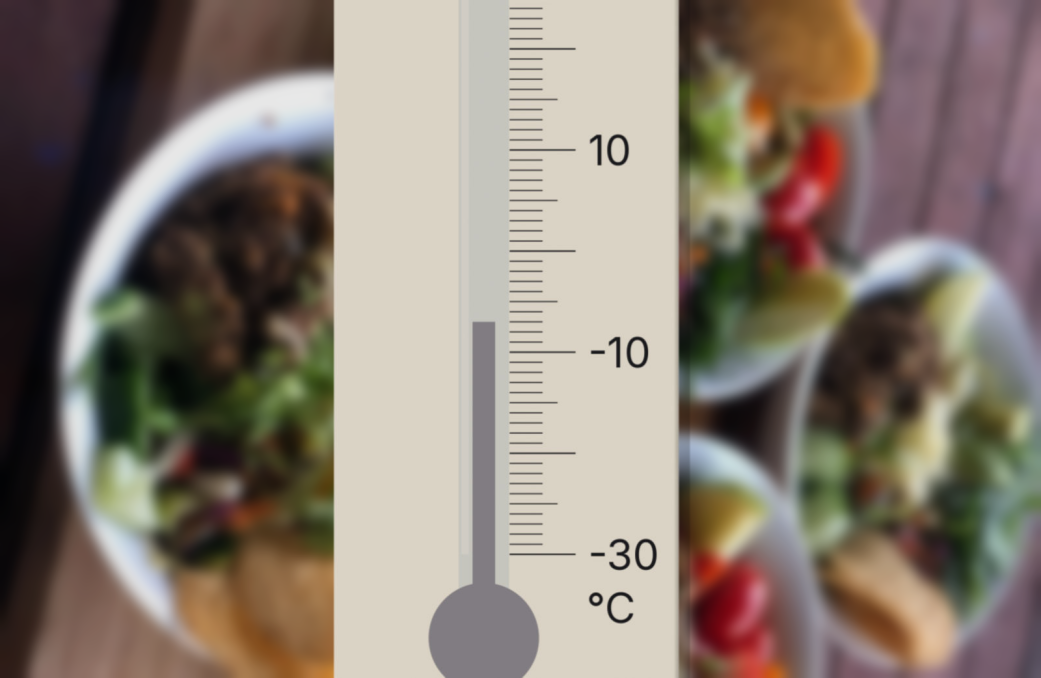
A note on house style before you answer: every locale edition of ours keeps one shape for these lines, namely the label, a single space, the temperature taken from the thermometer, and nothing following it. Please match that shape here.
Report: -7 °C
